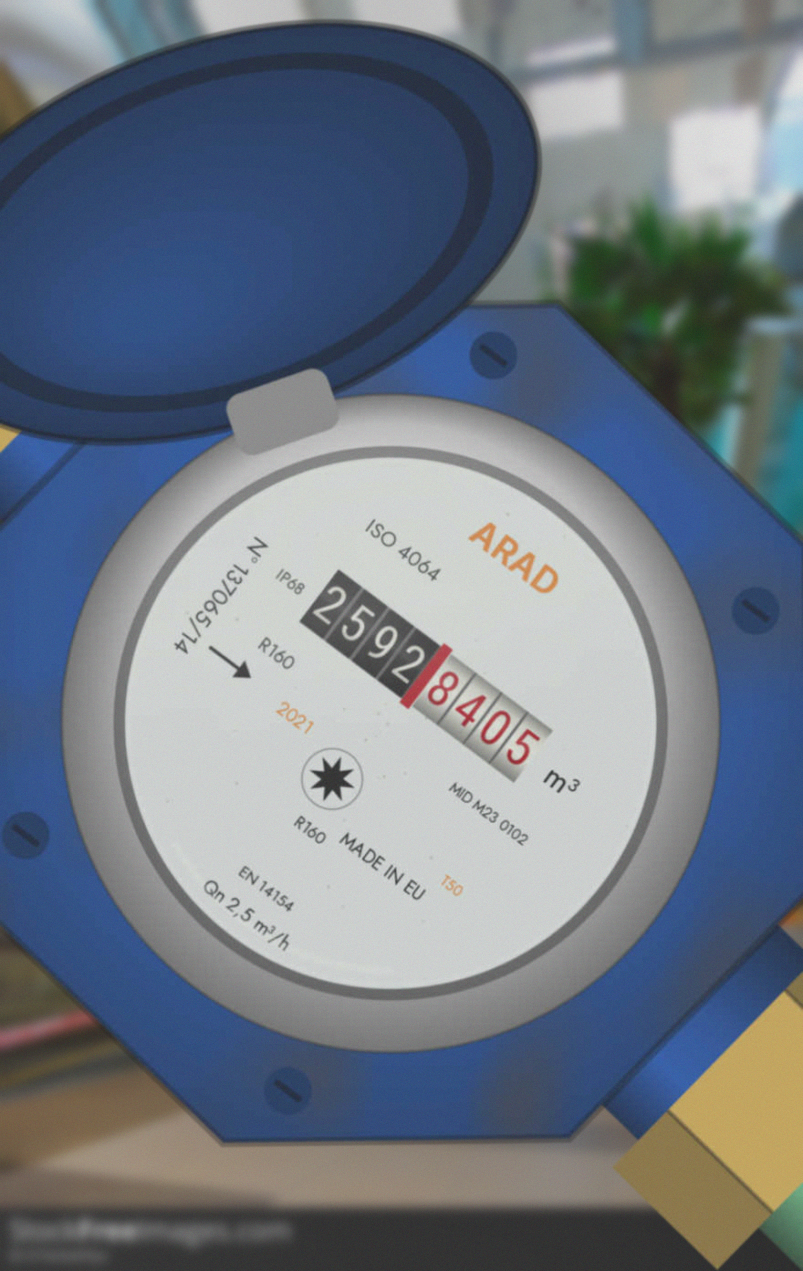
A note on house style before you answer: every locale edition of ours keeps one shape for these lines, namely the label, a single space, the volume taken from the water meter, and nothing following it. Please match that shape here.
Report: 2592.8405 m³
